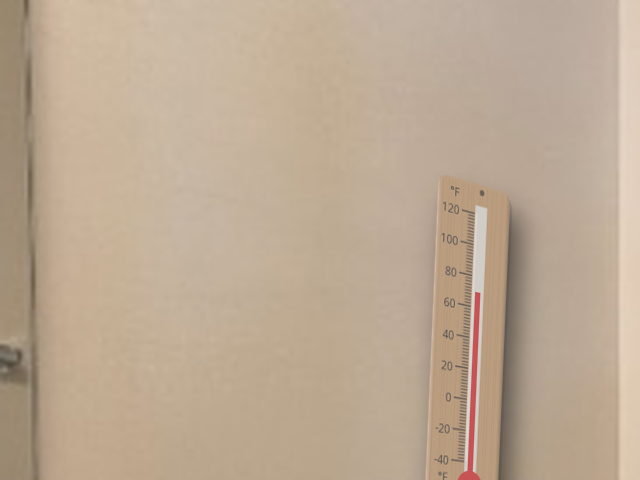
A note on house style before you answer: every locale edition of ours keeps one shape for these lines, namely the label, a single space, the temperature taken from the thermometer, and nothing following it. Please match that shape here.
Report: 70 °F
